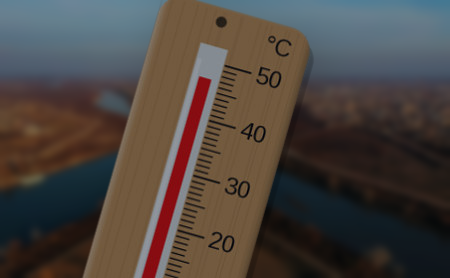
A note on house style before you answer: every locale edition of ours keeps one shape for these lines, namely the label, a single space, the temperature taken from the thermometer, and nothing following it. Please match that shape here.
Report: 47 °C
